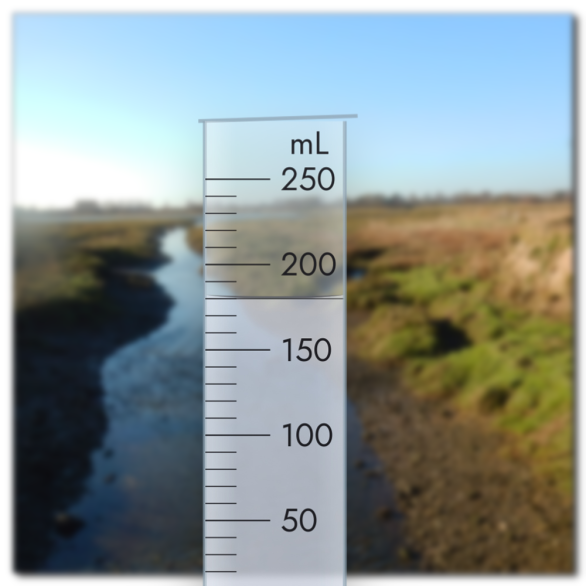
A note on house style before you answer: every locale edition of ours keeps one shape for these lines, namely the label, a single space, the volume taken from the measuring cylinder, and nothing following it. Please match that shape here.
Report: 180 mL
